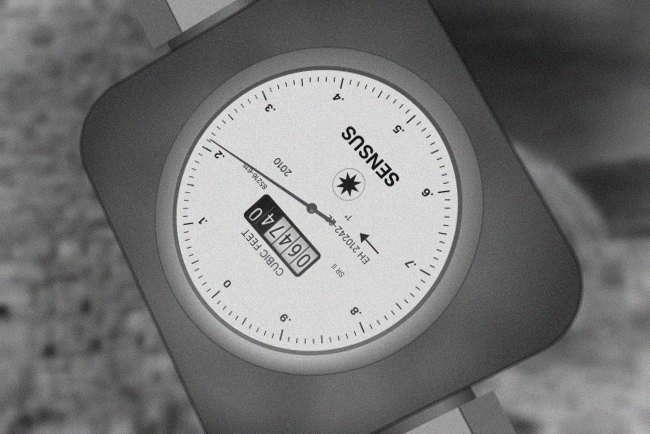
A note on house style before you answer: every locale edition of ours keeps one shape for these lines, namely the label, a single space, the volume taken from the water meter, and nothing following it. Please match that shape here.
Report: 64740.21 ft³
